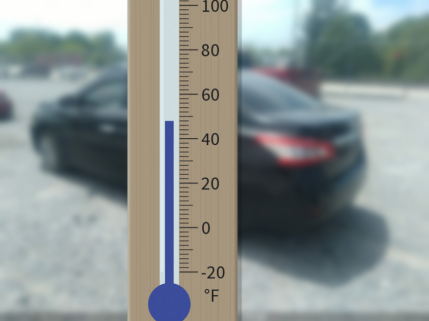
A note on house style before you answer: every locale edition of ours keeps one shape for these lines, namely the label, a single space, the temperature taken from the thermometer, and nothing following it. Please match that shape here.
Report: 48 °F
